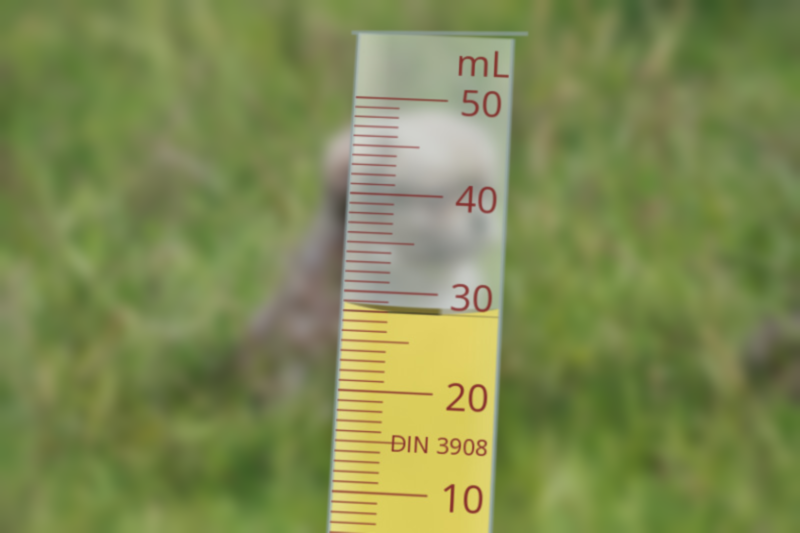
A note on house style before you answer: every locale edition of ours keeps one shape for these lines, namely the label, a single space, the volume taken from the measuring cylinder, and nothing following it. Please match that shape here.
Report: 28 mL
